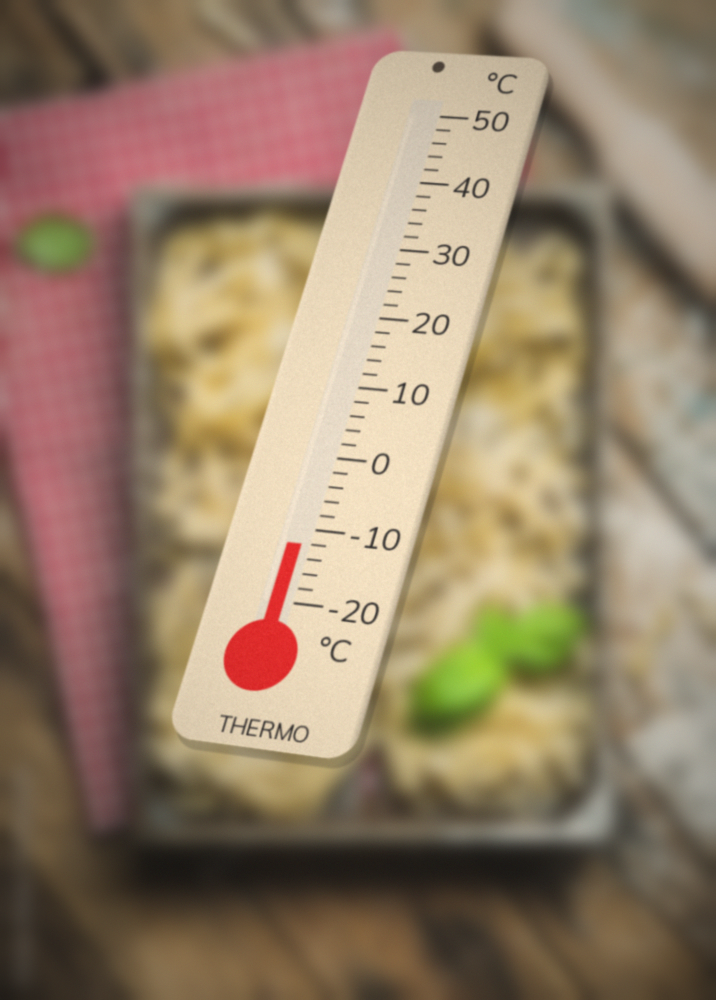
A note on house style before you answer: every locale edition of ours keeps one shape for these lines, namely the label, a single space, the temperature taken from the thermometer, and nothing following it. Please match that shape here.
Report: -12 °C
